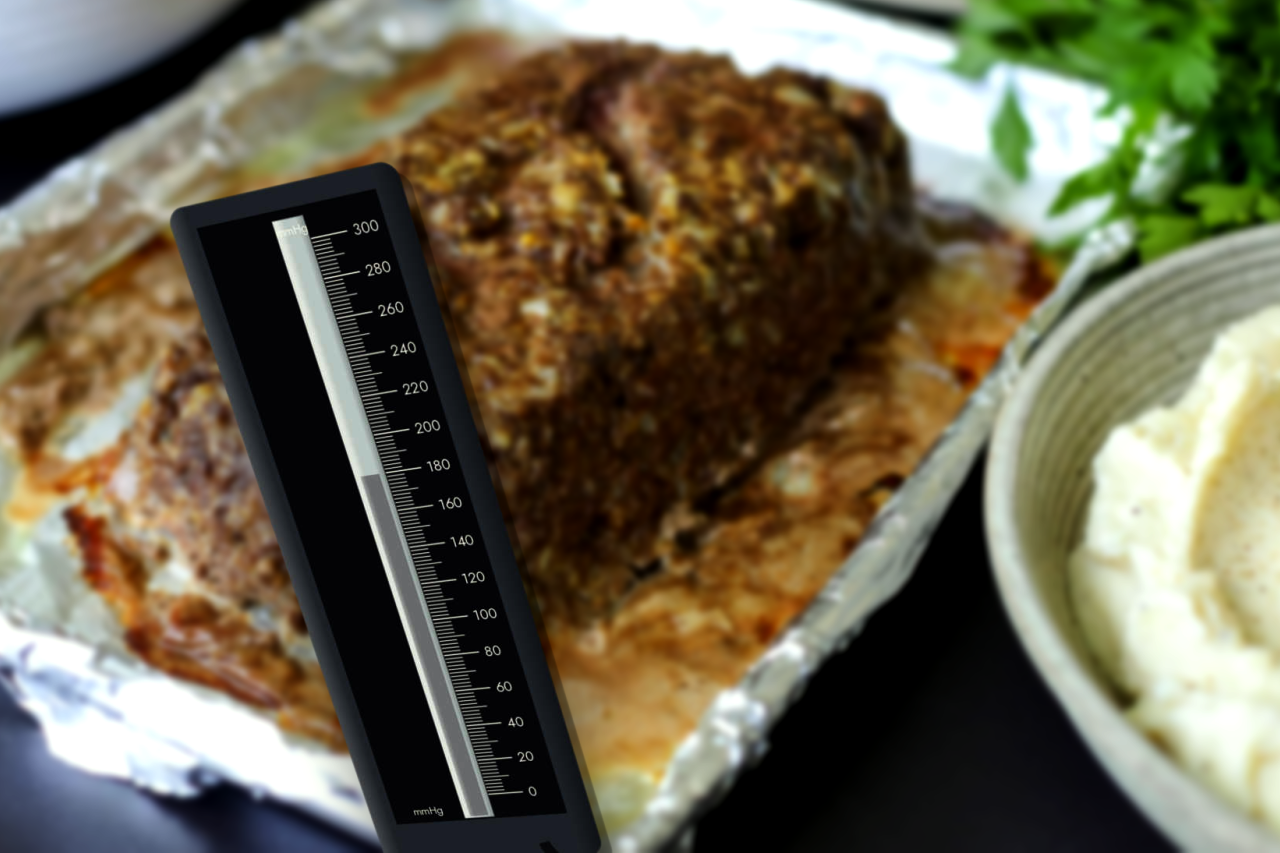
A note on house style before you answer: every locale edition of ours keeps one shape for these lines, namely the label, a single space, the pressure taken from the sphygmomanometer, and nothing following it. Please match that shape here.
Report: 180 mmHg
